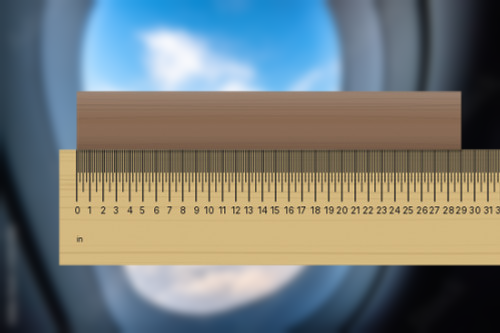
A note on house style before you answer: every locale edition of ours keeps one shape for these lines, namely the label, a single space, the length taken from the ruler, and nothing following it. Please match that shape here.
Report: 29 in
